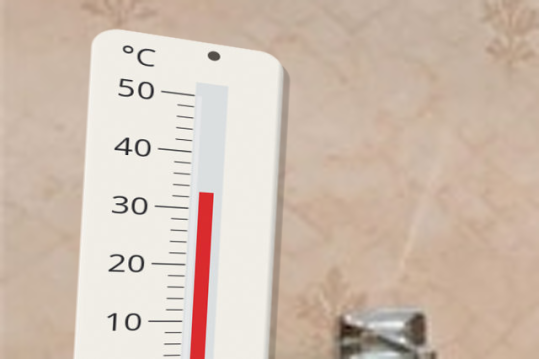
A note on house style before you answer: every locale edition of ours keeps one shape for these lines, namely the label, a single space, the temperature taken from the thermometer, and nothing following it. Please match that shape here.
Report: 33 °C
